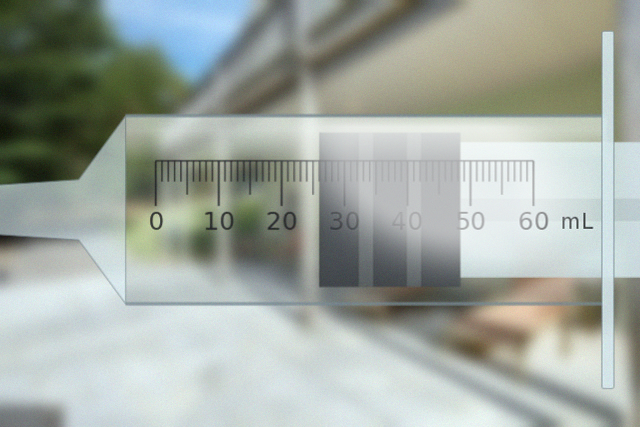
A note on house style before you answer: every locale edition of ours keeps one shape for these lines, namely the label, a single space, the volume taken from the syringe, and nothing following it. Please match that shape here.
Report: 26 mL
